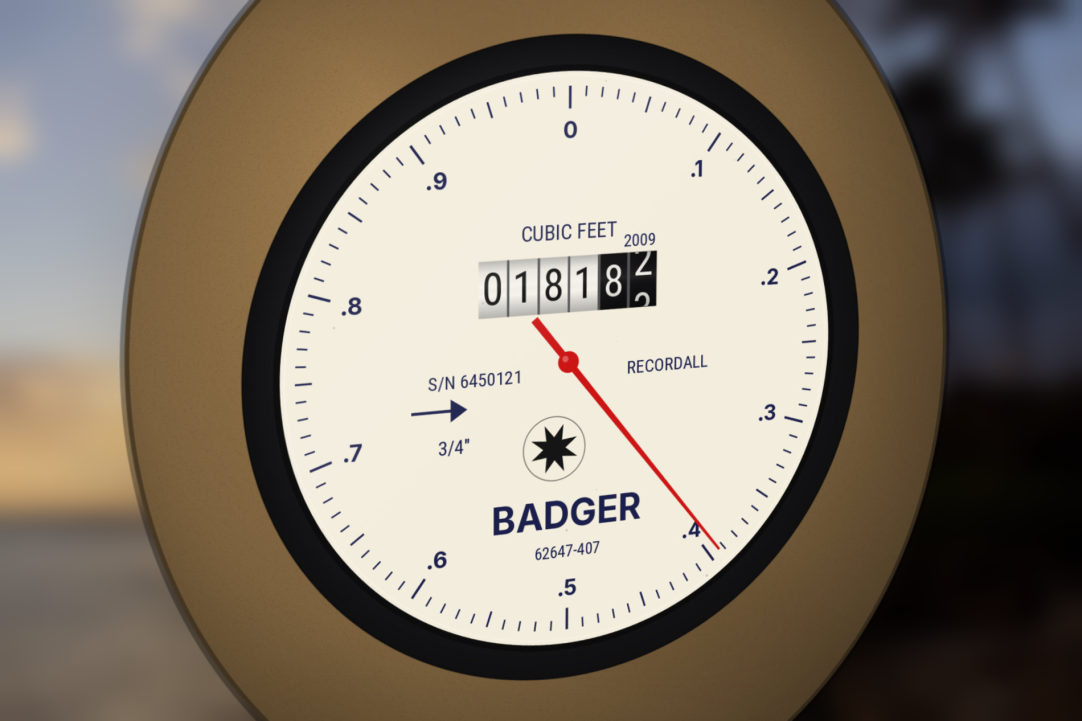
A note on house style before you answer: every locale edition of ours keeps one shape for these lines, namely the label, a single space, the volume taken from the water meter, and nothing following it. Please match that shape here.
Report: 18182.39 ft³
